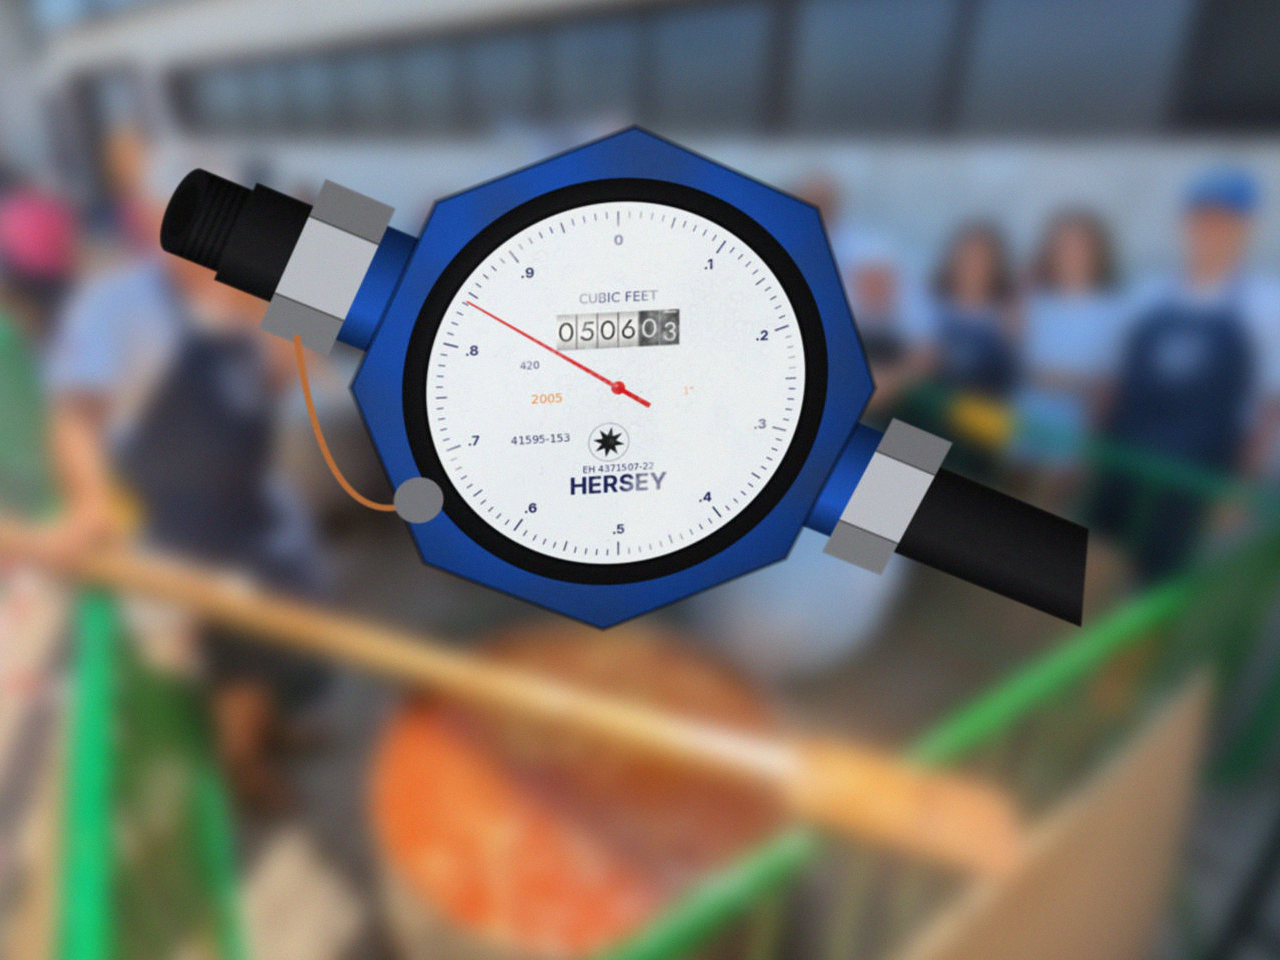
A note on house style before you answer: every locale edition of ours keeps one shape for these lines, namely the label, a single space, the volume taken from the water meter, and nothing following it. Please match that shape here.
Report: 50602.84 ft³
